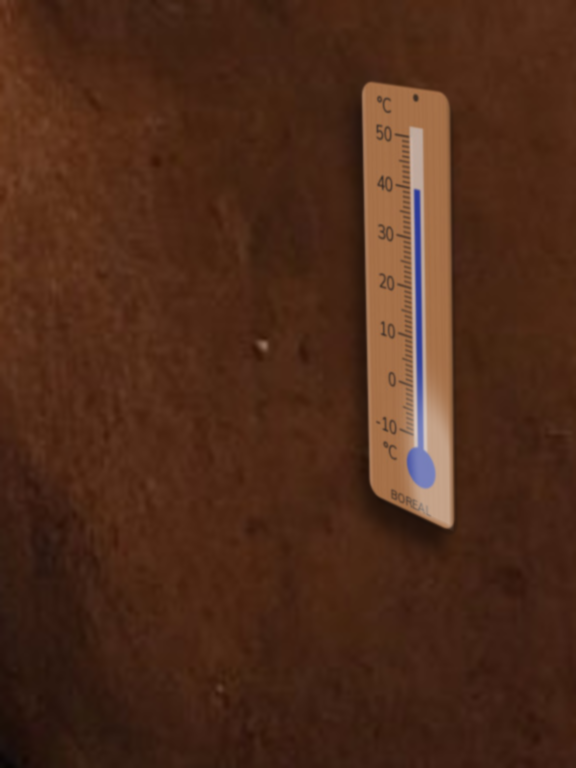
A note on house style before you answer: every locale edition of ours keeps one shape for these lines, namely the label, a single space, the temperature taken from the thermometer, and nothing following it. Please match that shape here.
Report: 40 °C
